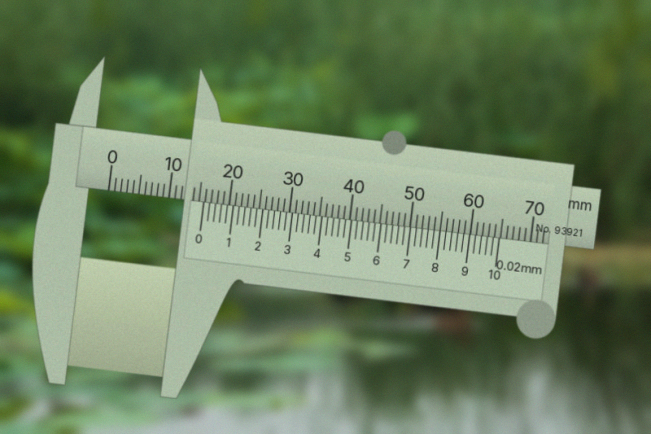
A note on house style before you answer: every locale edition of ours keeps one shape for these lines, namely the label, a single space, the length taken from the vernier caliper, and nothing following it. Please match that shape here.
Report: 15.8 mm
